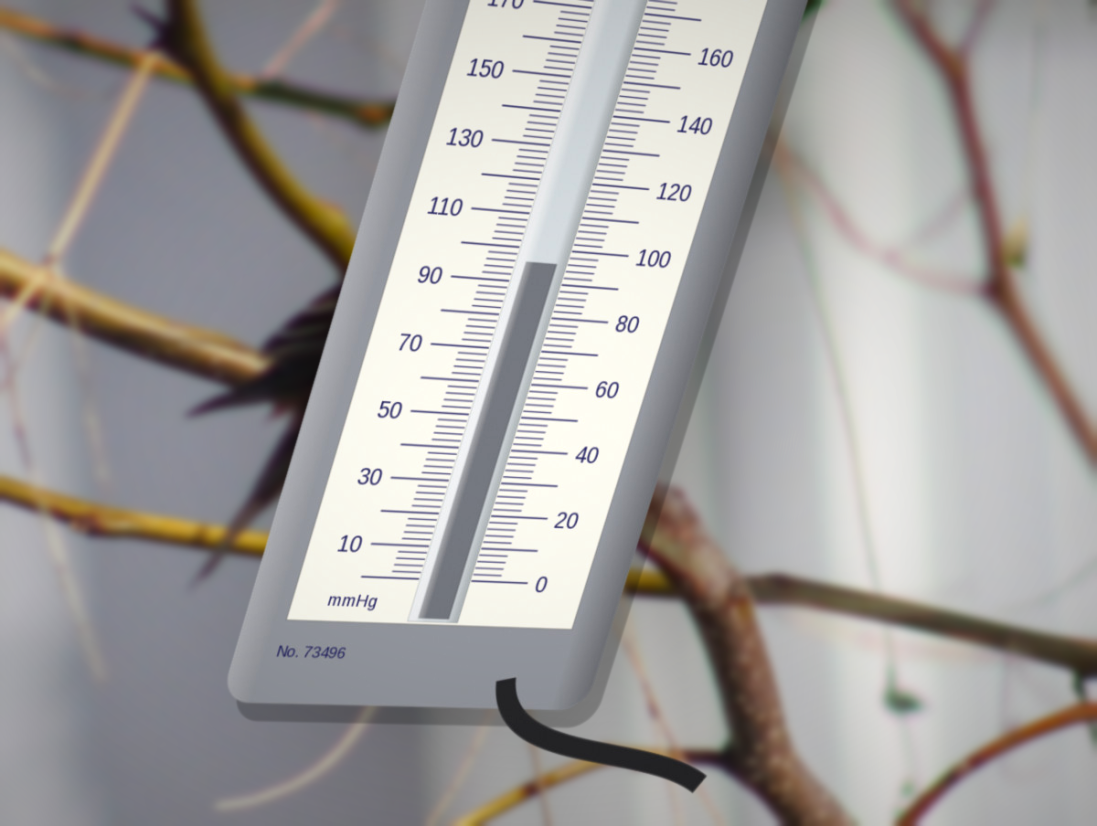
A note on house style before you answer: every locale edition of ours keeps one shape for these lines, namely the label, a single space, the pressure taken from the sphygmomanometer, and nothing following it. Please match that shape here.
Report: 96 mmHg
